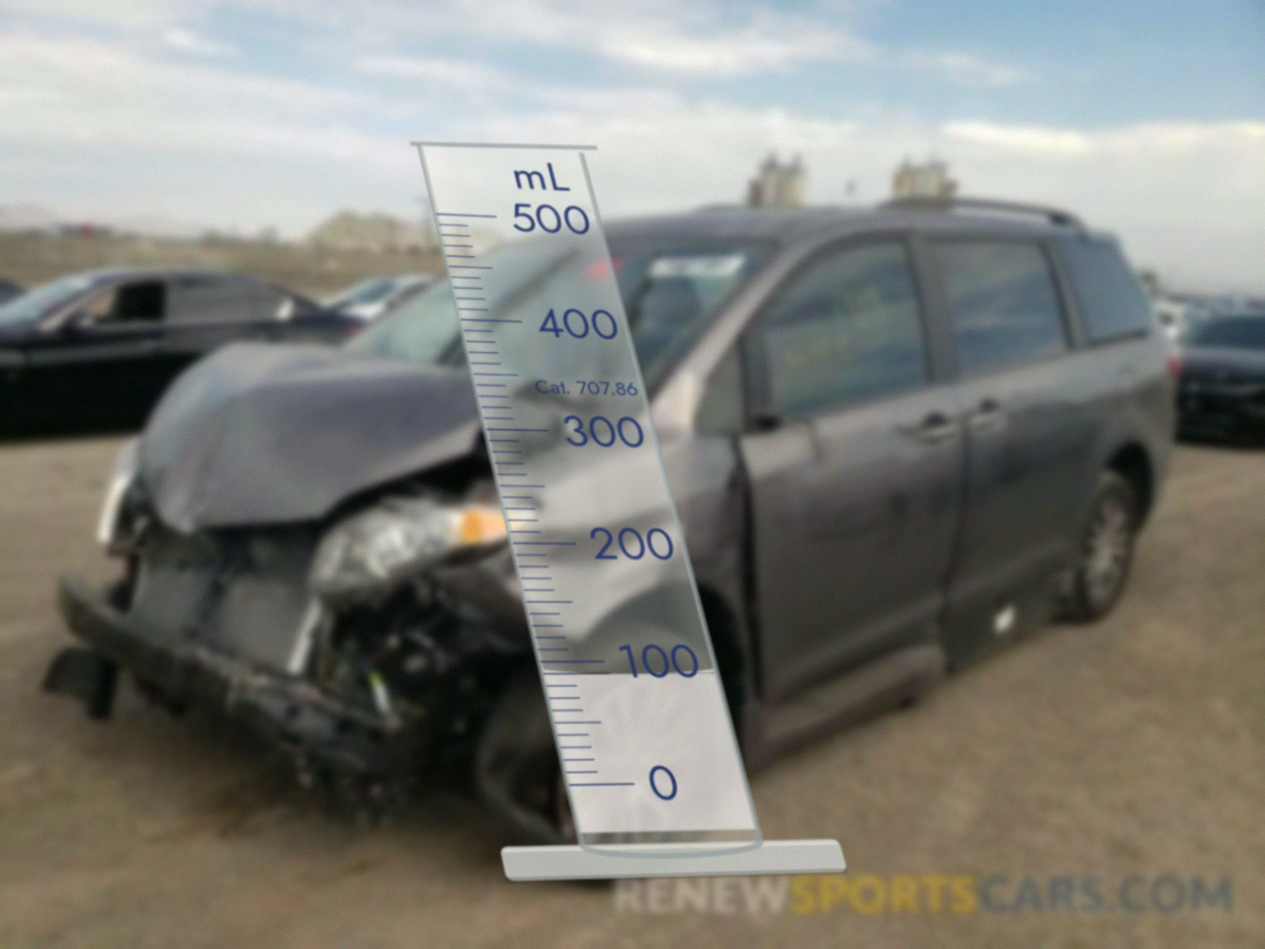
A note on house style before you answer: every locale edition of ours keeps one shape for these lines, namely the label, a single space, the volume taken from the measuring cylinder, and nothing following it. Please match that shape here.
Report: 90 mL
